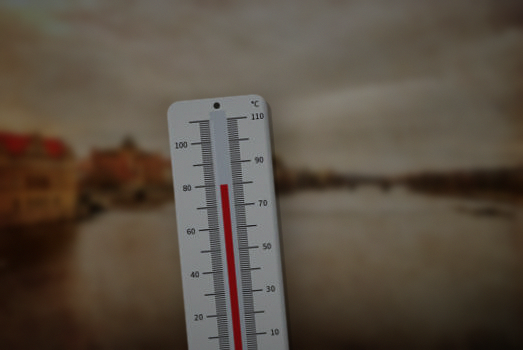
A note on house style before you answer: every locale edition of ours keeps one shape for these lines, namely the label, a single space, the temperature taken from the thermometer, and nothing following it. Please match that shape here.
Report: 80 °C
